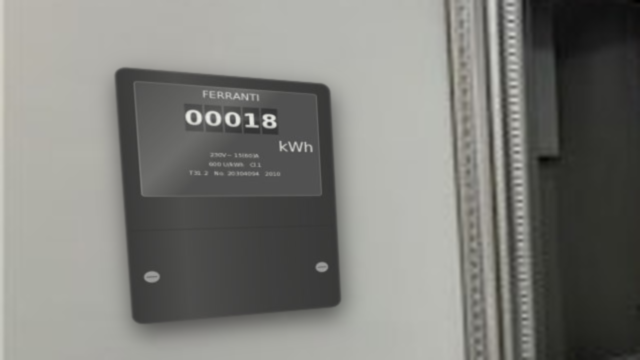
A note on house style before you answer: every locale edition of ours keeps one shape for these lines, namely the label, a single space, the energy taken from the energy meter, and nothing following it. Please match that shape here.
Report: 18 kWh
